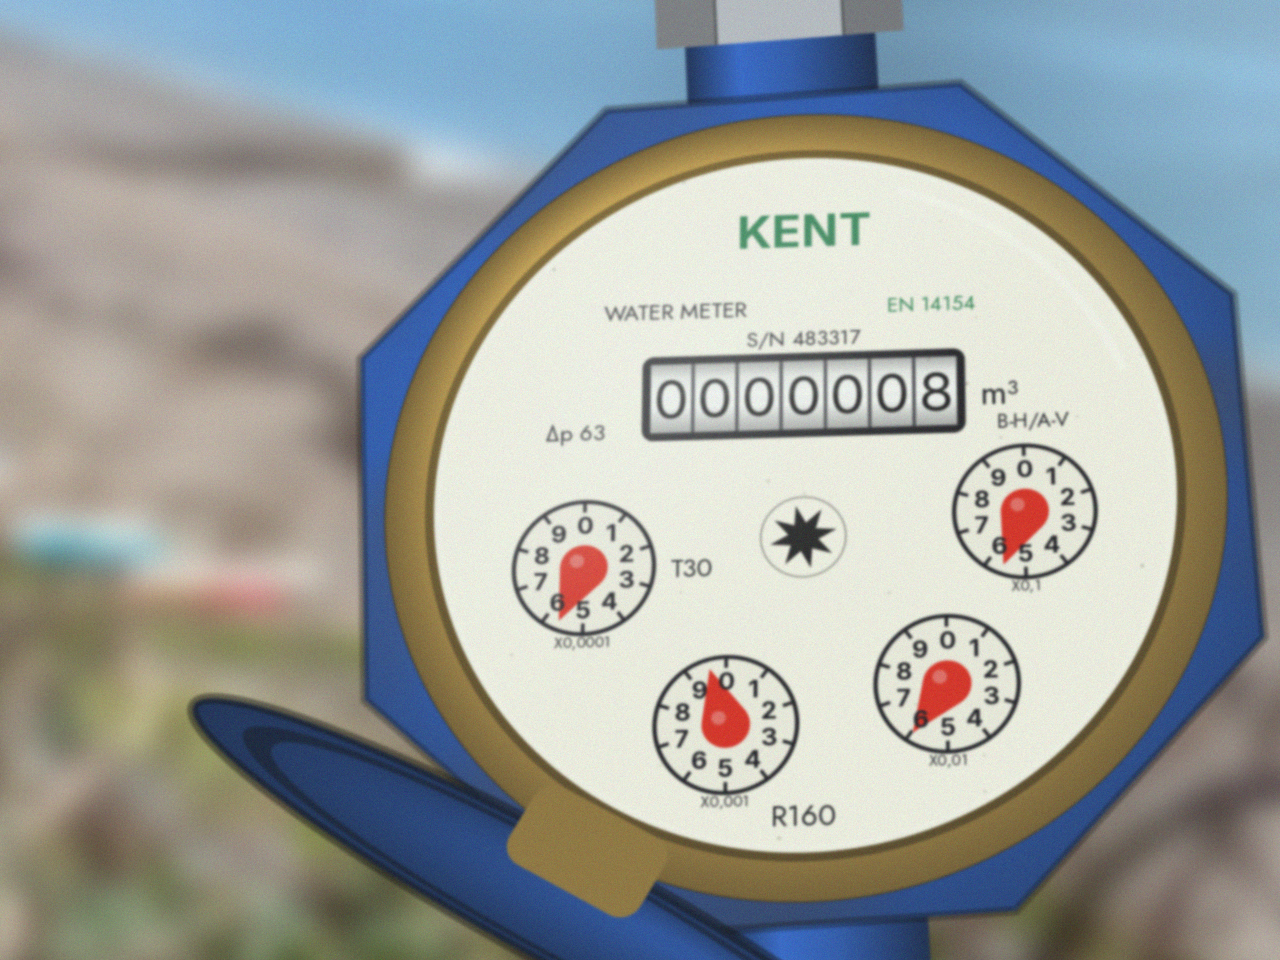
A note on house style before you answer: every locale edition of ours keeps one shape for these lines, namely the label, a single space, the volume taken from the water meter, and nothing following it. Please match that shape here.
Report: 8.5595 m³
